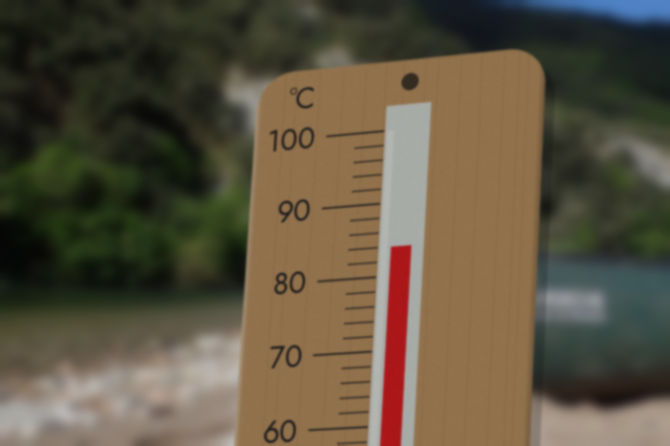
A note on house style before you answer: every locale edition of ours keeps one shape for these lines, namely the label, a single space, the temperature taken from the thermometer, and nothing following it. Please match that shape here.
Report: 84 °C
